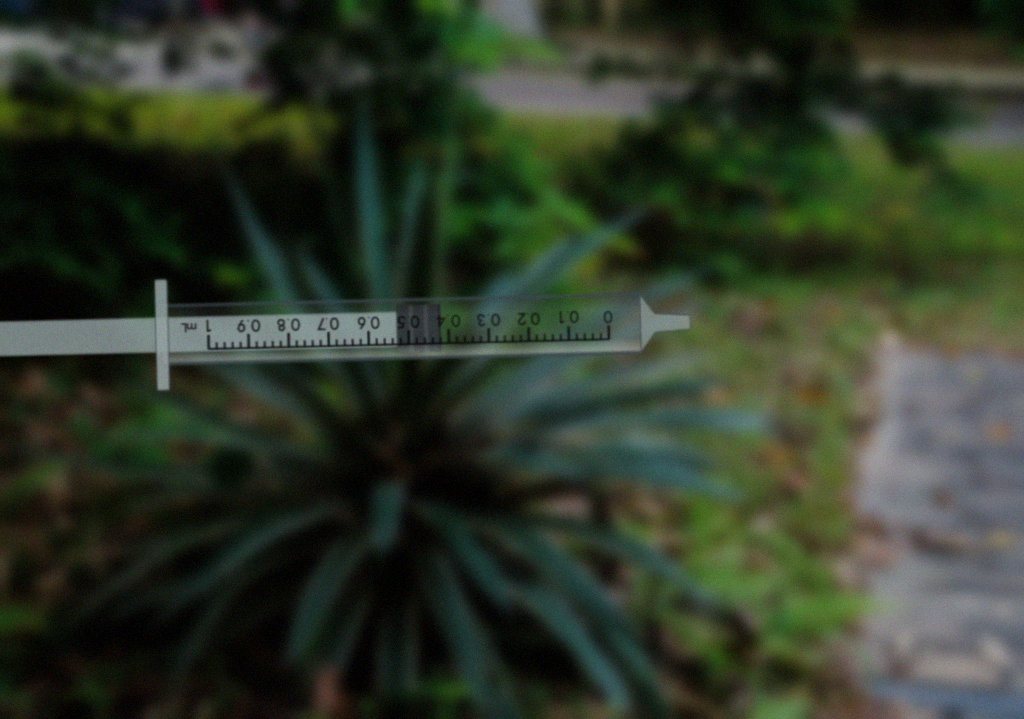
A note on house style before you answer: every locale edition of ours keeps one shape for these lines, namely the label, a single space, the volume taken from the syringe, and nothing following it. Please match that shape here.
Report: 0.42 mL
